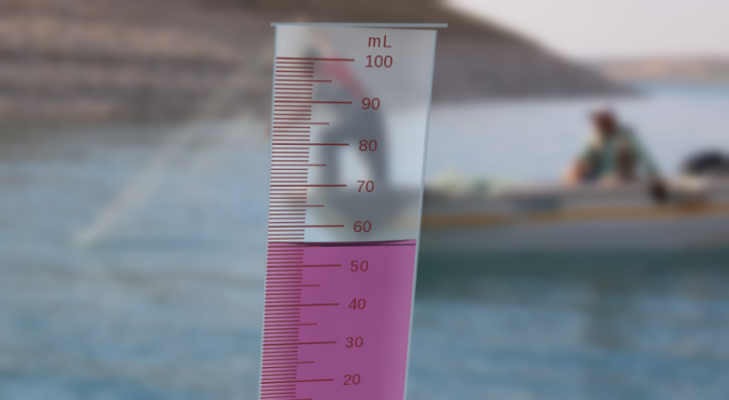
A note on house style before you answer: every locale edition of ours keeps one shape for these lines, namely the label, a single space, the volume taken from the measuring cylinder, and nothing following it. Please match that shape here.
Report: 55 mL
